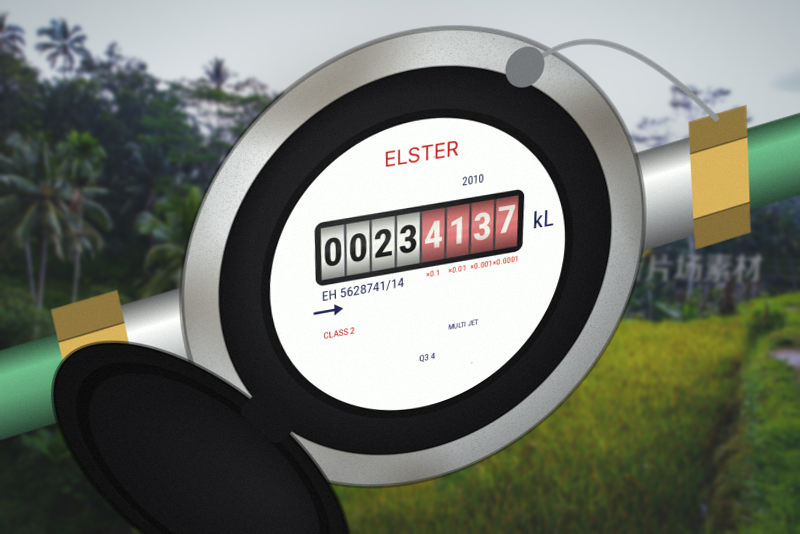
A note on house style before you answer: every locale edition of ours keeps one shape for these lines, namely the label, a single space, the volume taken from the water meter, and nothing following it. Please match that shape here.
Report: 23.4137 kL
